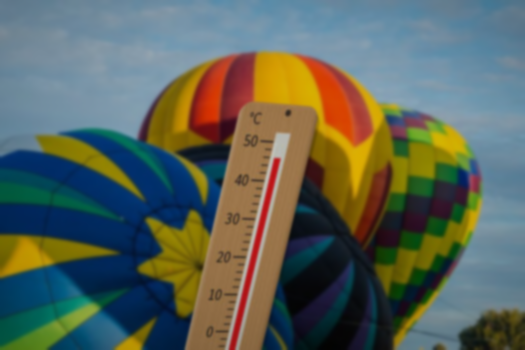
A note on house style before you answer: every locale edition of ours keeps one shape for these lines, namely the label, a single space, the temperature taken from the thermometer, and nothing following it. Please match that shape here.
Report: 46 °C
